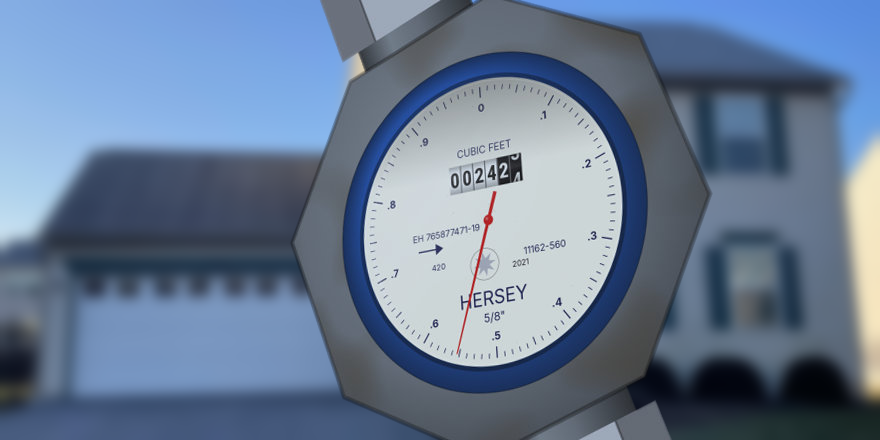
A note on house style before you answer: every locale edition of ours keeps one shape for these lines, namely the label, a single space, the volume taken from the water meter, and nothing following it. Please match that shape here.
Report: 2423.55 ft³
